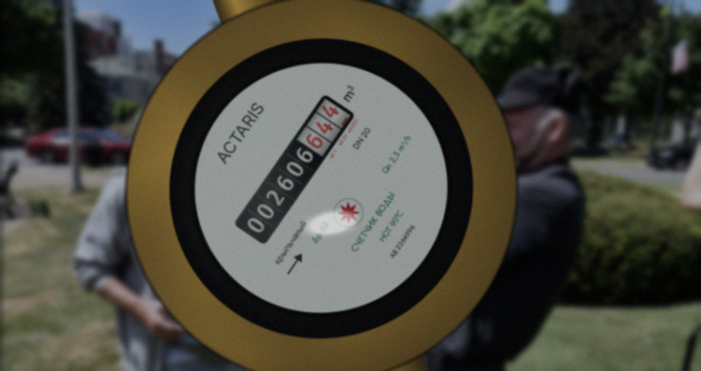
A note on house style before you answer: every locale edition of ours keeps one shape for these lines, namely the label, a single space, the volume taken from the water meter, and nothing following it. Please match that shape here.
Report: 2606.644 m³
